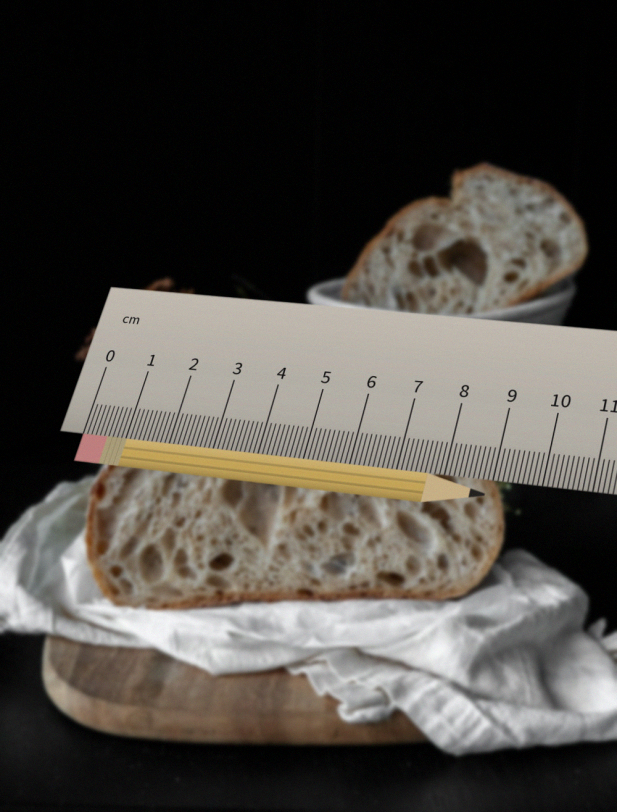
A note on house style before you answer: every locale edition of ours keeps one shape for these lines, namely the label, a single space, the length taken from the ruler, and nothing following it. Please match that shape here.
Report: 8.9 cm
